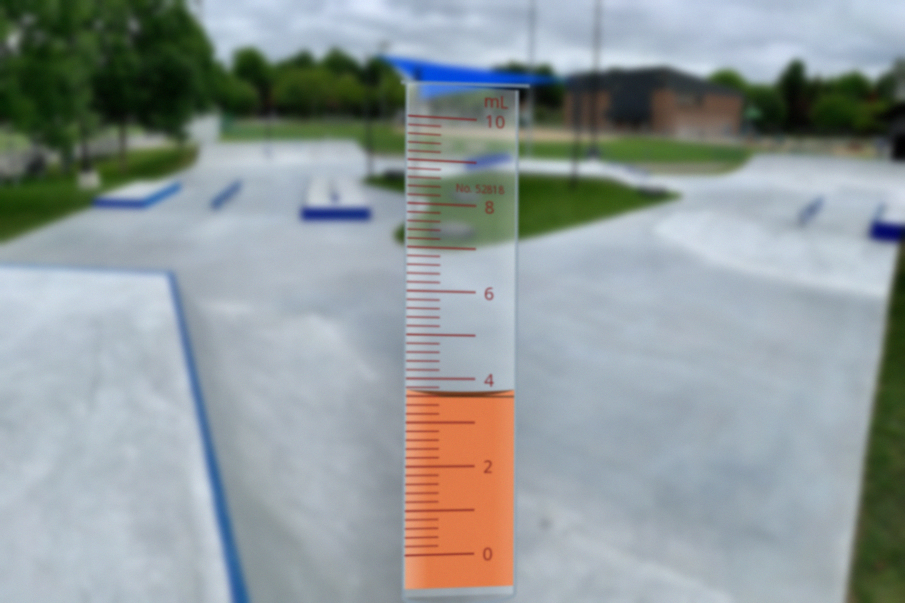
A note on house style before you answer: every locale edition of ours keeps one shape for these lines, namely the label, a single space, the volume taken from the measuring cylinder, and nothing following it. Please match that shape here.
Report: 3.6 mL
